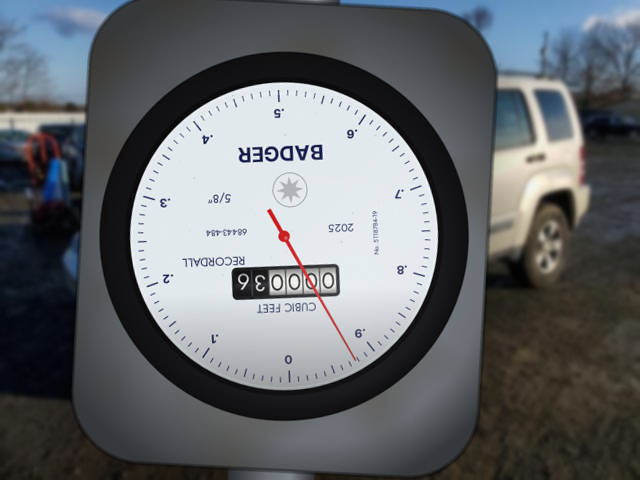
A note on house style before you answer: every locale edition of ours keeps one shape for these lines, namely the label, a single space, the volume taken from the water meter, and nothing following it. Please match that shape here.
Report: 35.92 ft³
